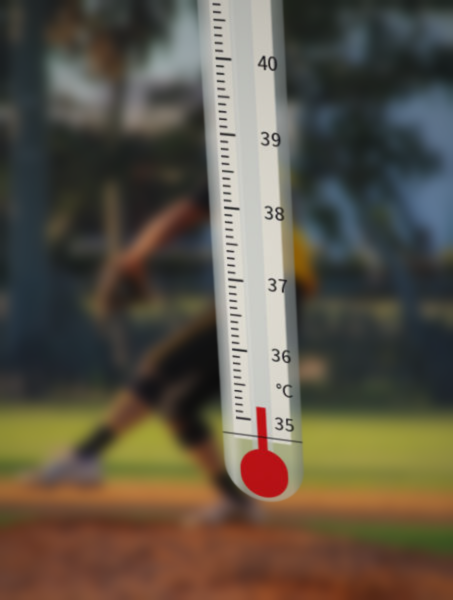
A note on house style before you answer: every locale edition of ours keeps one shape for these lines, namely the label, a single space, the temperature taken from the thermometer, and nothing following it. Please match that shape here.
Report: 35.2 °C
